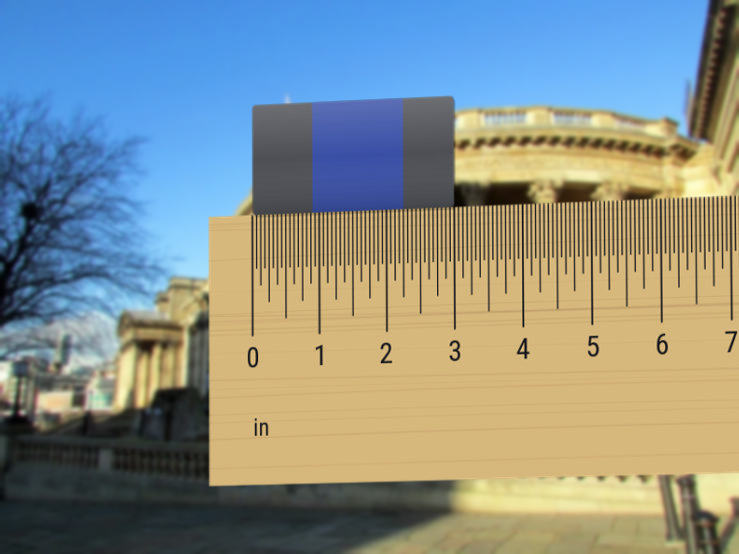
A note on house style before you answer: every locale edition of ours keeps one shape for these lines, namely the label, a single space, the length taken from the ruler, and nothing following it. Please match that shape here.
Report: 3 in
